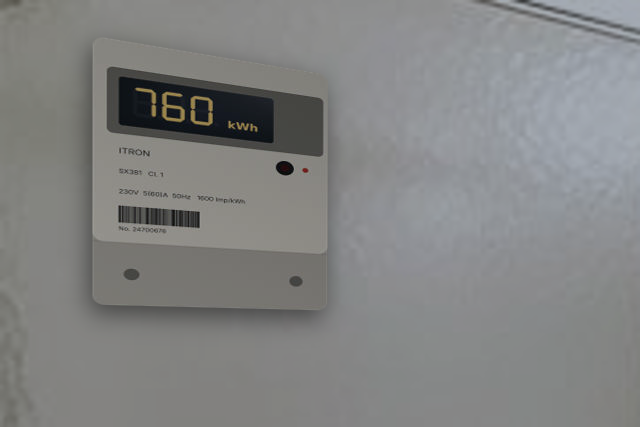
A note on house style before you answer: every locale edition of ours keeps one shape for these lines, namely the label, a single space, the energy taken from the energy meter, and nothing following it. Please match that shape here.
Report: 760 kWh
